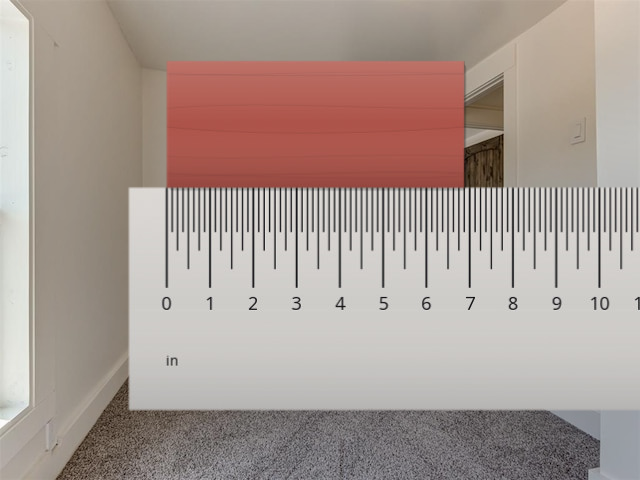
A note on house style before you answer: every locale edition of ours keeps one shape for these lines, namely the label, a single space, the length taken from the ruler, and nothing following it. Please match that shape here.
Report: 6.875 in
